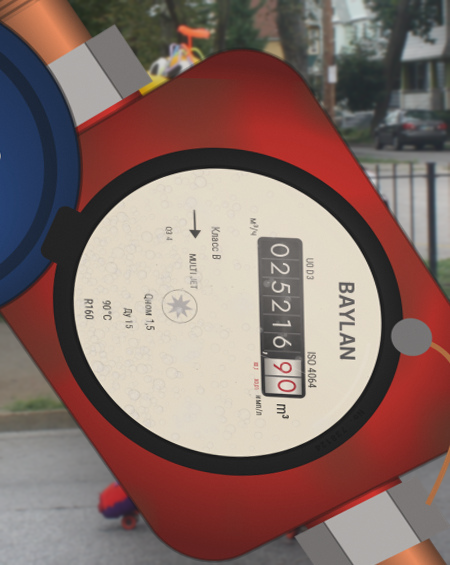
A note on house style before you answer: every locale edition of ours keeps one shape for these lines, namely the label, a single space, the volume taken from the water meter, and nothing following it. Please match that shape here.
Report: 25216.90 m³
